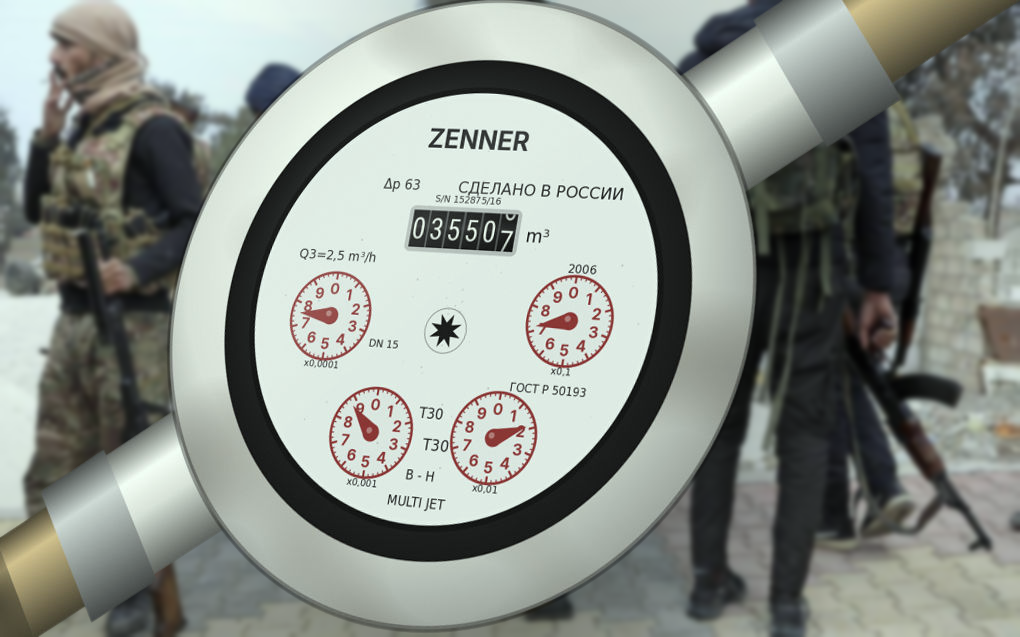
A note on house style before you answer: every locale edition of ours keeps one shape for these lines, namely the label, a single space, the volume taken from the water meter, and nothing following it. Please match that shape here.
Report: 35506.7187 m³
